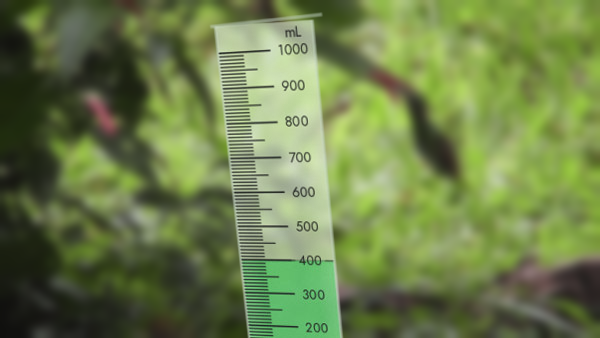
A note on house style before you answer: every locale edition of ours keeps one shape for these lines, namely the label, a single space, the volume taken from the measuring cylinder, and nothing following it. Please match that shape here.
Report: 400 mL
